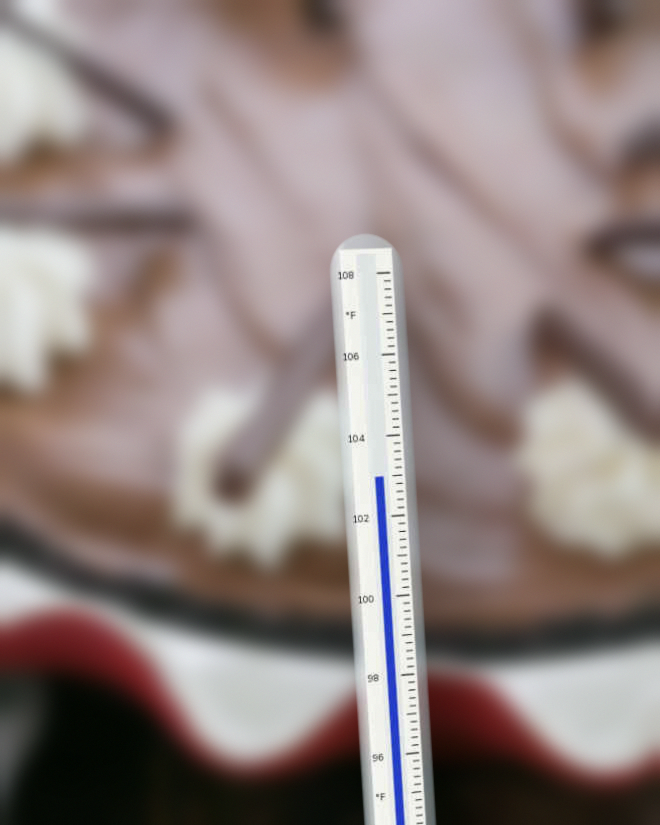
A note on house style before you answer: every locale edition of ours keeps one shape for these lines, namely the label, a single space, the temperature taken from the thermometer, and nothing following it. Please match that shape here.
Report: 103 °F
